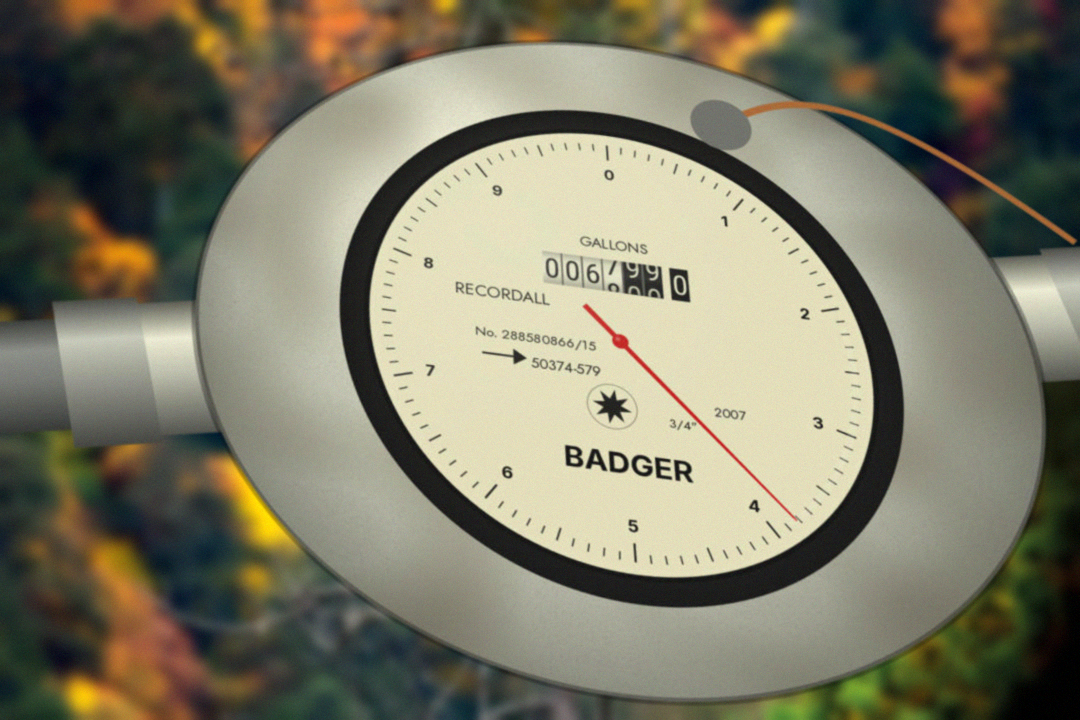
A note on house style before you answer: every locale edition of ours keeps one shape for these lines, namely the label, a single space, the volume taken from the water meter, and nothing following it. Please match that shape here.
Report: 67993.8 gal
